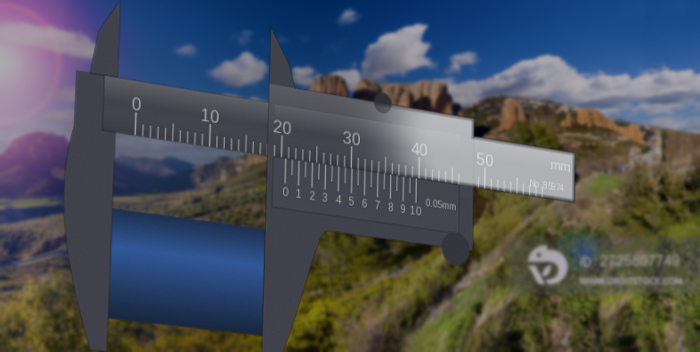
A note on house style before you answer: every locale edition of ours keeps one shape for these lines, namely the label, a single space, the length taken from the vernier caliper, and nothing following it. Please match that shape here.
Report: 20.6 mm
